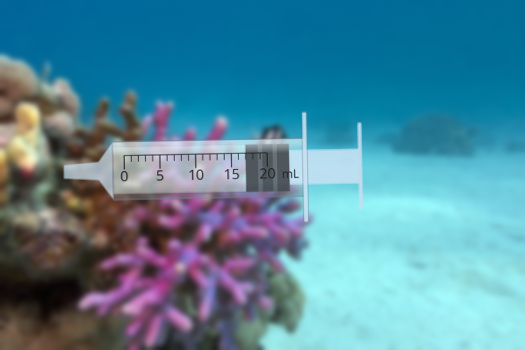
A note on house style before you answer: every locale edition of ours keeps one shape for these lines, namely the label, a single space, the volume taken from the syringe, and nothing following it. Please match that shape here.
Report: 17 mL
